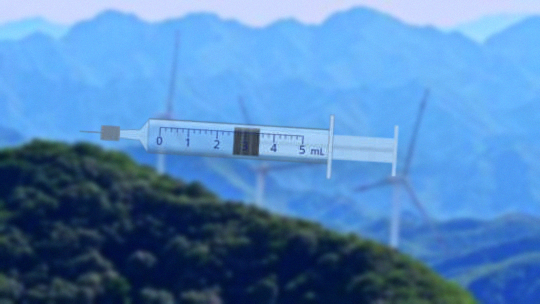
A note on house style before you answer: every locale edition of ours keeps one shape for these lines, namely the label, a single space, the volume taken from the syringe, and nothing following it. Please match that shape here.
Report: 2.6 mL
